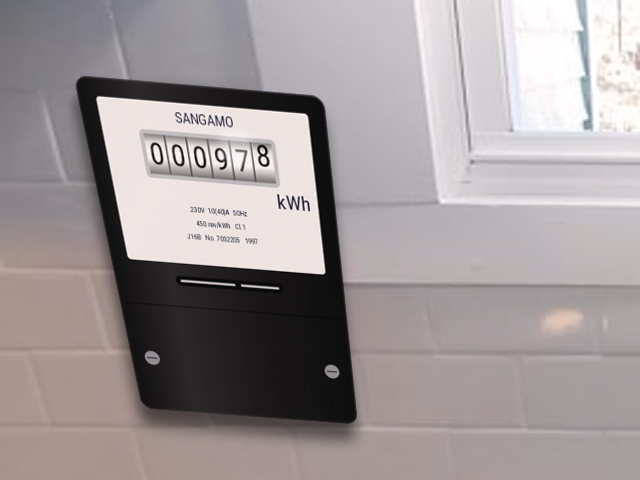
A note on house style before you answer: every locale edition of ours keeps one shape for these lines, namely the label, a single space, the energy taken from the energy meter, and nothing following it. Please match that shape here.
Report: 978 kWh
